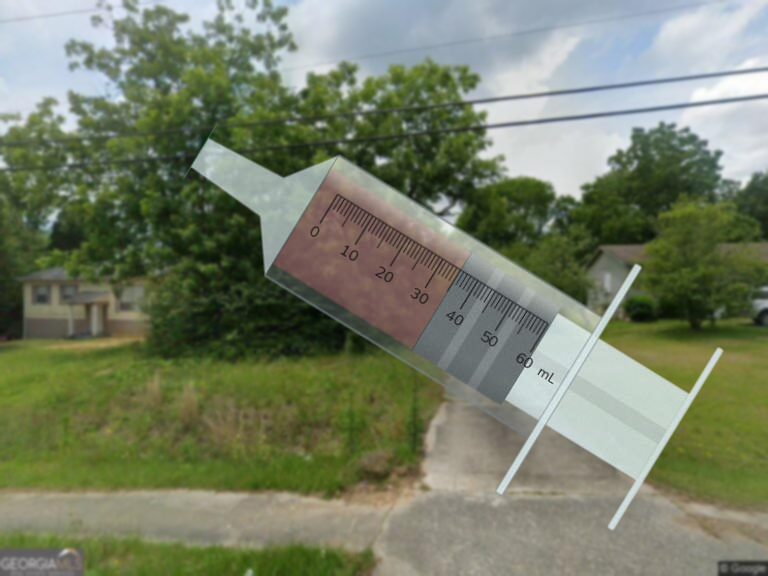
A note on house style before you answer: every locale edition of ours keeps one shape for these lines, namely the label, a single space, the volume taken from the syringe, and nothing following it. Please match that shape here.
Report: 35 mL
